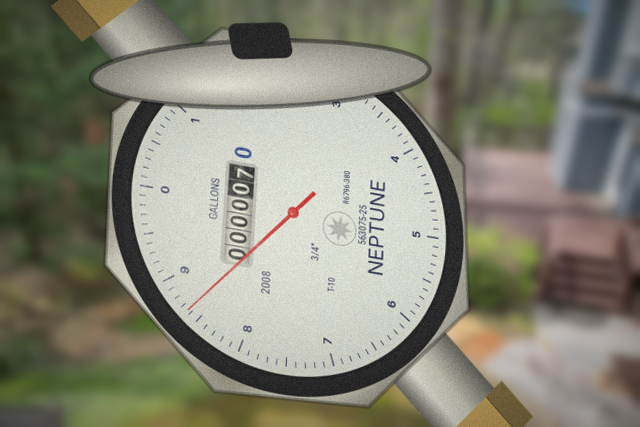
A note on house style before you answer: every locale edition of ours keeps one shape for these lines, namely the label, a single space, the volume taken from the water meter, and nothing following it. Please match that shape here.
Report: 68.6 gal
